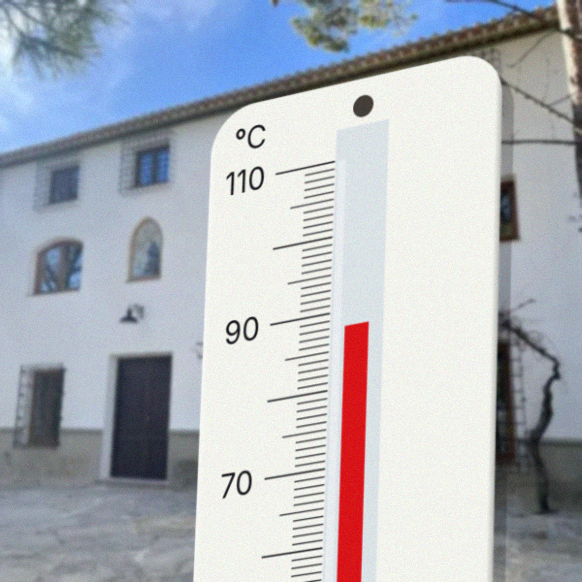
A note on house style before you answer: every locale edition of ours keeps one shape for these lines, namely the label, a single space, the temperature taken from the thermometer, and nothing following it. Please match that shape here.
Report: 88 °C
